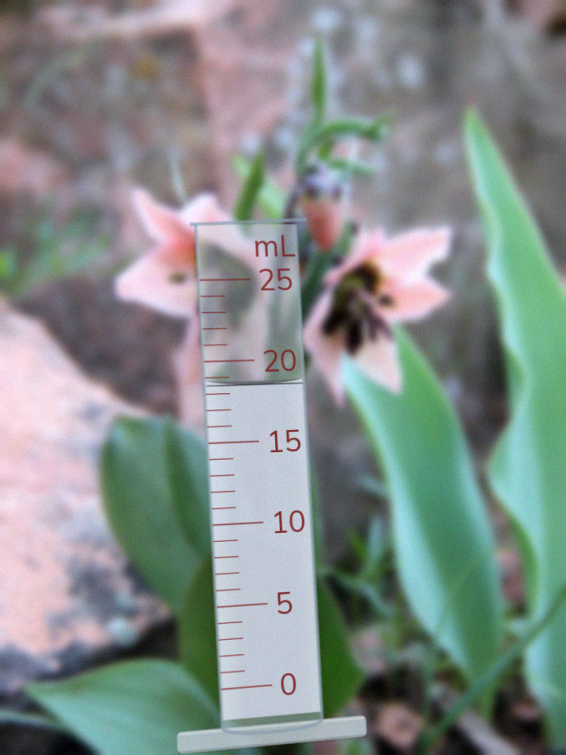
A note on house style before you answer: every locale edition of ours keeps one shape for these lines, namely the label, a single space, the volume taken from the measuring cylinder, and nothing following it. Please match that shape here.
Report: 18.5 mL
